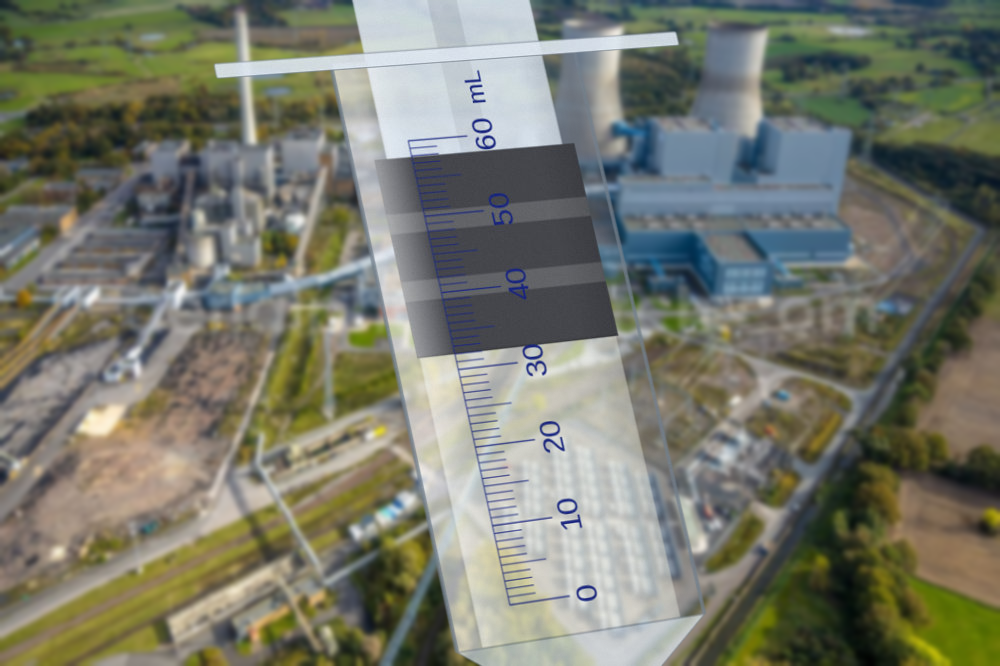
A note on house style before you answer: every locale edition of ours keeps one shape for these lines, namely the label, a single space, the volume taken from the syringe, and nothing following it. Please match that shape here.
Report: 32 mL
